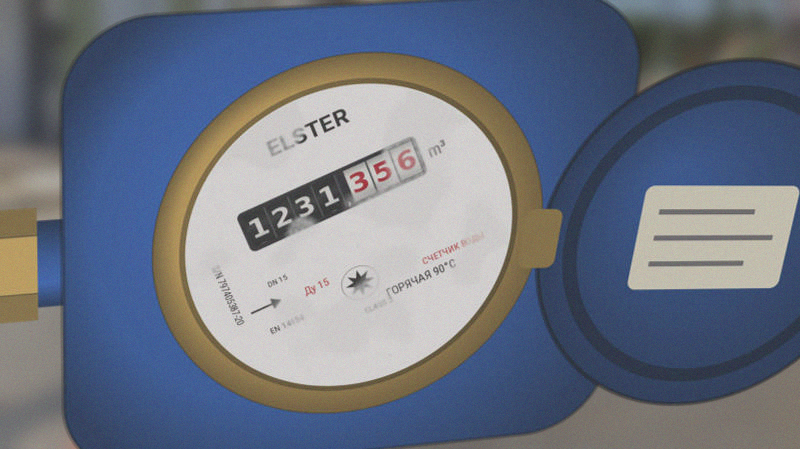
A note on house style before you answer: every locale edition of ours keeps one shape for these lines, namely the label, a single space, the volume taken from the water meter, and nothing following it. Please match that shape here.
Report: 1231.356 m³
